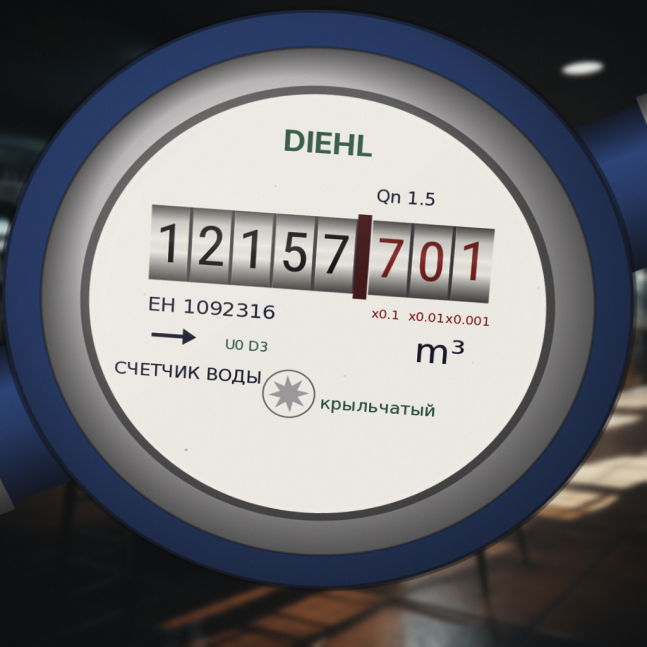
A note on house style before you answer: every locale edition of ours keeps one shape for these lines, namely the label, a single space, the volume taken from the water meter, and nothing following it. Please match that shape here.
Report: 12157.701 m³
